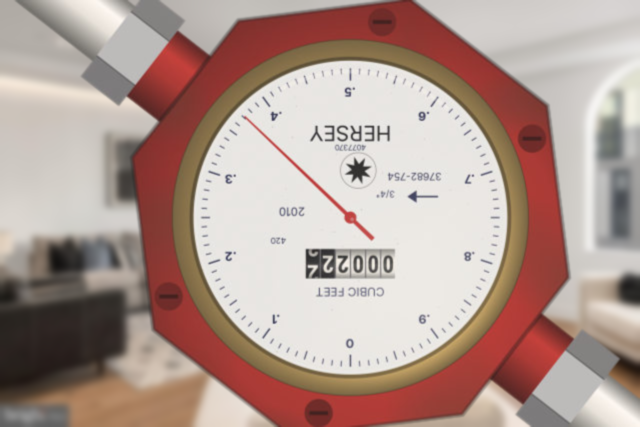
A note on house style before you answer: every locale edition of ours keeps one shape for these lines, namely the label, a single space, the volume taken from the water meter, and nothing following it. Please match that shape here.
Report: 222.37 ft³
